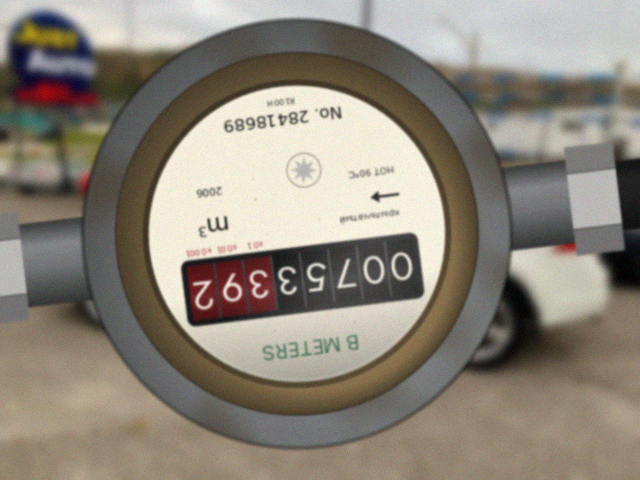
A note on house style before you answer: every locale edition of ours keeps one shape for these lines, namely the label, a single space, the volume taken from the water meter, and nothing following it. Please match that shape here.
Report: 753.392 m³
